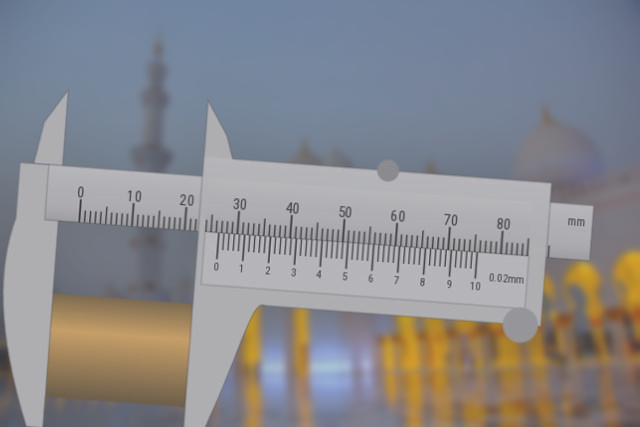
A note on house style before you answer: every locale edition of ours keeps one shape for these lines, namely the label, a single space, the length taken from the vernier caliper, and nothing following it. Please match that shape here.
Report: 26.5 mm
